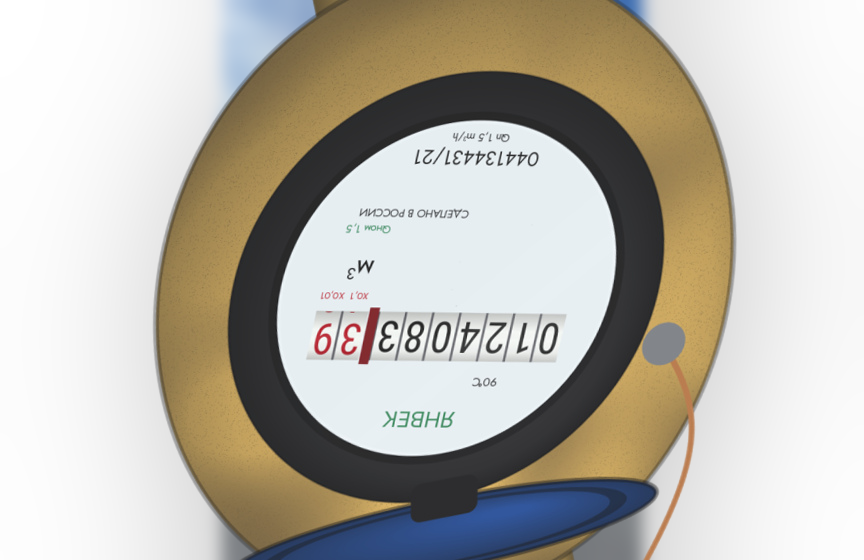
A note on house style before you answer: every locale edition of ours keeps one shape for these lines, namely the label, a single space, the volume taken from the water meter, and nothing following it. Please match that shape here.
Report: 124083.39 m³
